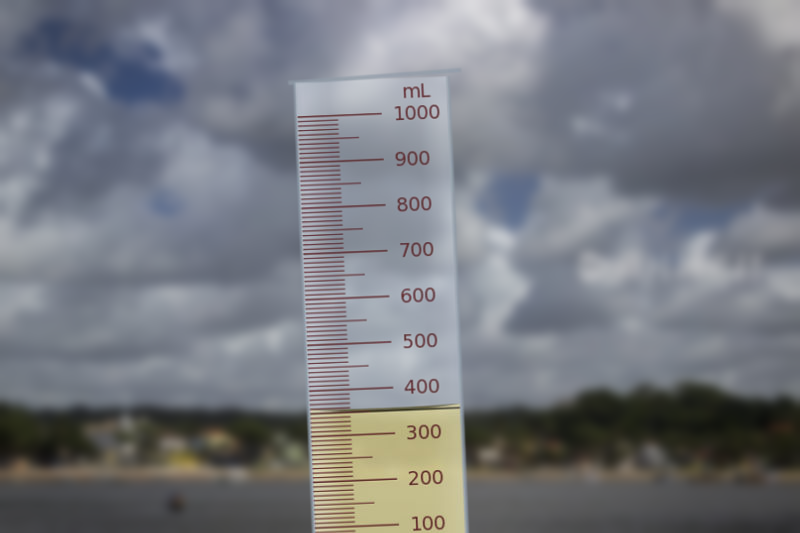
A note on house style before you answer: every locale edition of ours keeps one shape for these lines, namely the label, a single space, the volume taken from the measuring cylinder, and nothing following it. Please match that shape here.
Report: 350 mL
